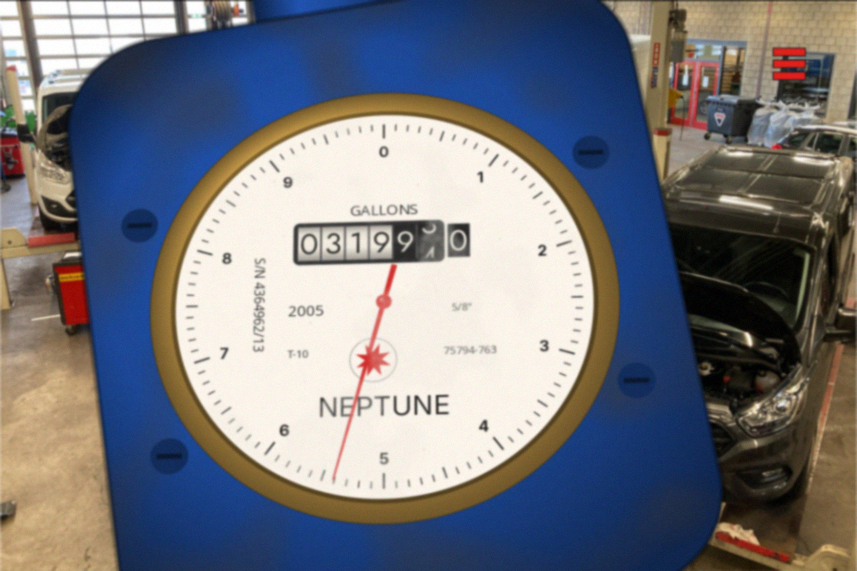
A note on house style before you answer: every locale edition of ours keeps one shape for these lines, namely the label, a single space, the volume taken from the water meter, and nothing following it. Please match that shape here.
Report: 319935.4 gal
